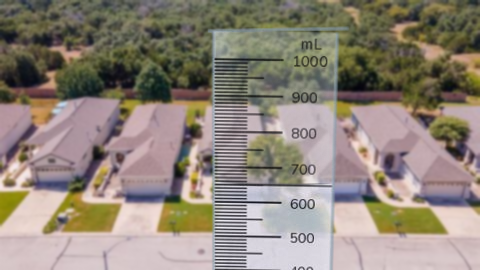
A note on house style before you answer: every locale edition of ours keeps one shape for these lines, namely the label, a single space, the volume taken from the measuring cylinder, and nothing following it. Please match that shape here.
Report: 650 mL
